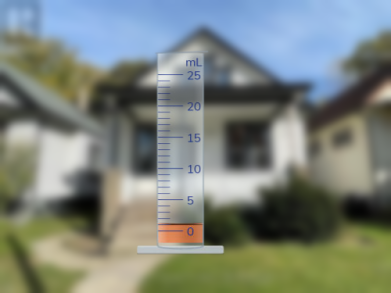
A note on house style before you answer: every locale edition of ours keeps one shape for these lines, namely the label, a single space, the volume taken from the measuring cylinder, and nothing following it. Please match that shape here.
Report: 1 mL
